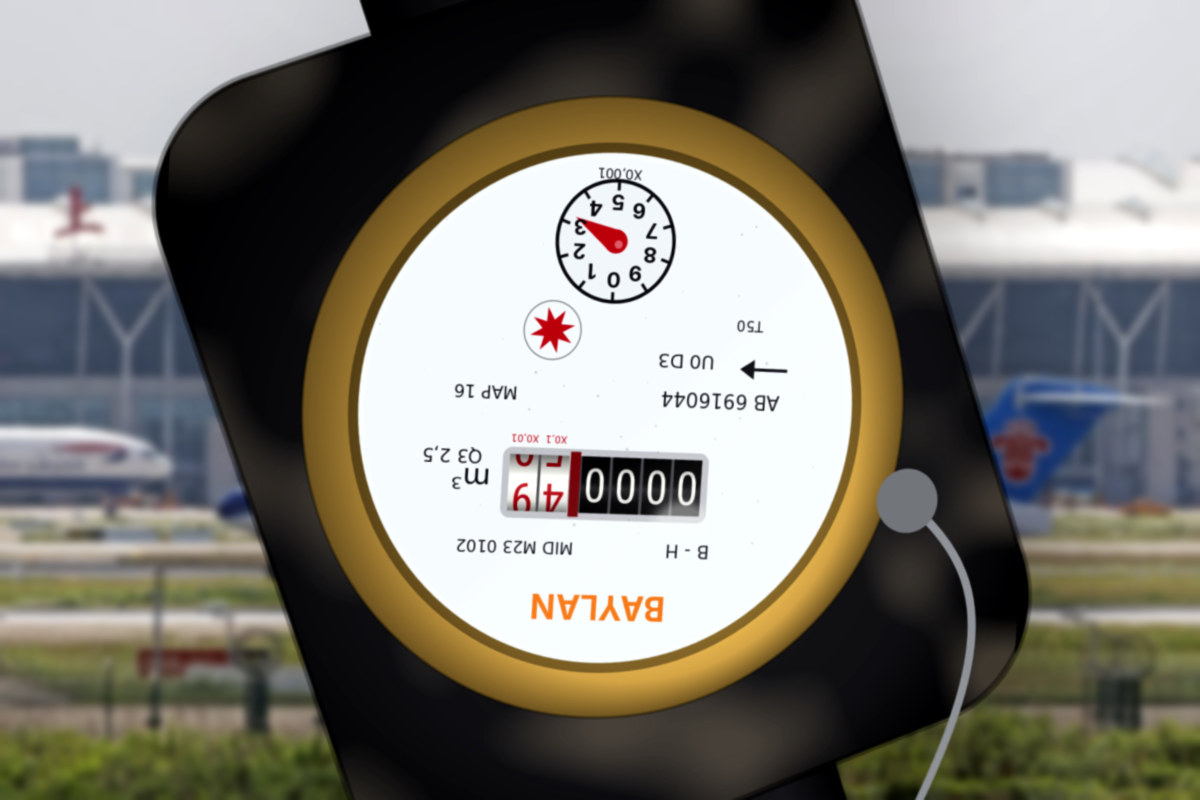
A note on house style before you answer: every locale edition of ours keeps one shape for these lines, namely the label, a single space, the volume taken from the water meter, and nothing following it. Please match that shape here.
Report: 0.493 m³
